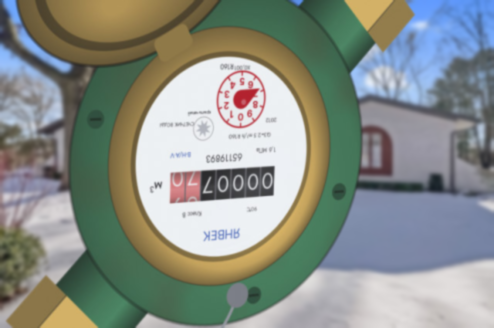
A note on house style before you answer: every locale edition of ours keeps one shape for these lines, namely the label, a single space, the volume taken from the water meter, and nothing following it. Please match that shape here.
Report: 7.696 m³
